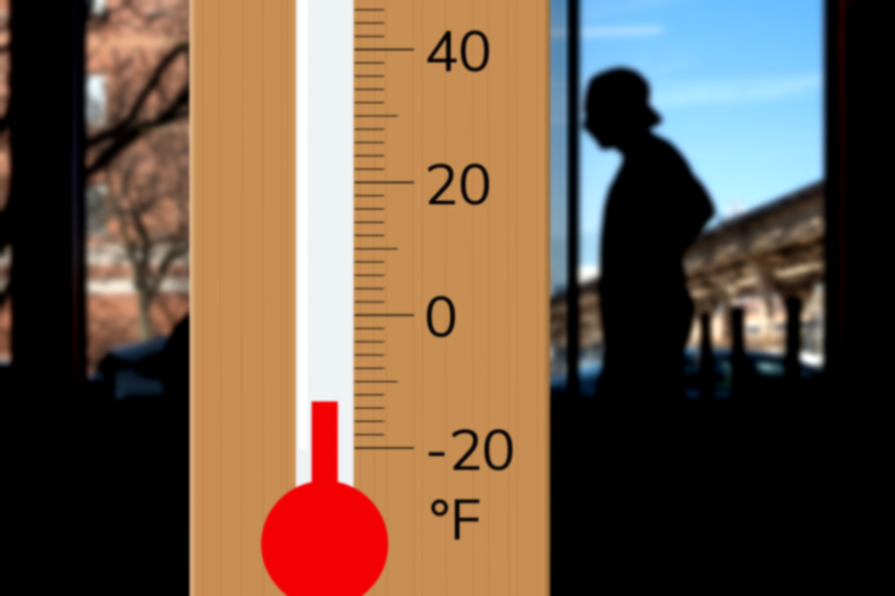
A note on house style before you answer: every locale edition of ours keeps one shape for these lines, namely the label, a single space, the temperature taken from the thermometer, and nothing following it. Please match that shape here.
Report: -13 °F
